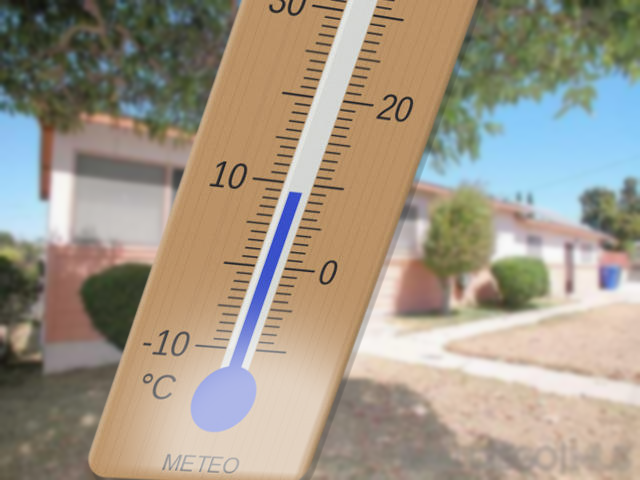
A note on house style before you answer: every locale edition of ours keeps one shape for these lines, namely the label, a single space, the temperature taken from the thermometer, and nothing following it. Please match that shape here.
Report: 9 °C
